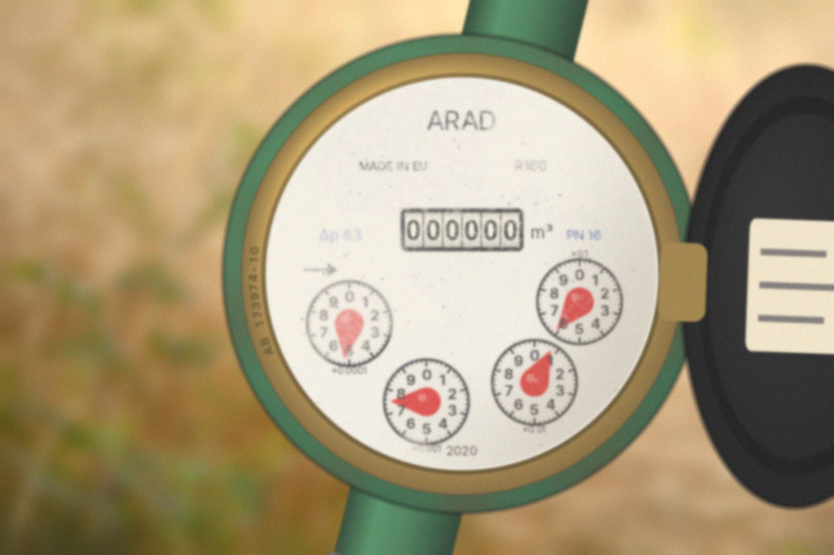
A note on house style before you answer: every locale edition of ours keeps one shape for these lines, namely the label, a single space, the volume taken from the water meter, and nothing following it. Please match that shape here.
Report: 0.6075 m³
